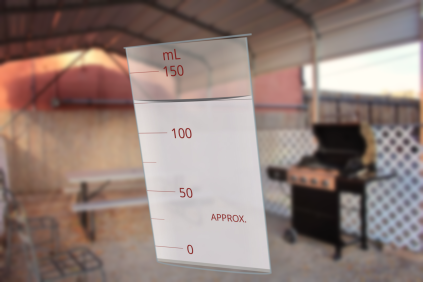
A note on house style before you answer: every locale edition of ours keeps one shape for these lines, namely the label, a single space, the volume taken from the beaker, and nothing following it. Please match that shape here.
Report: 125 mL
